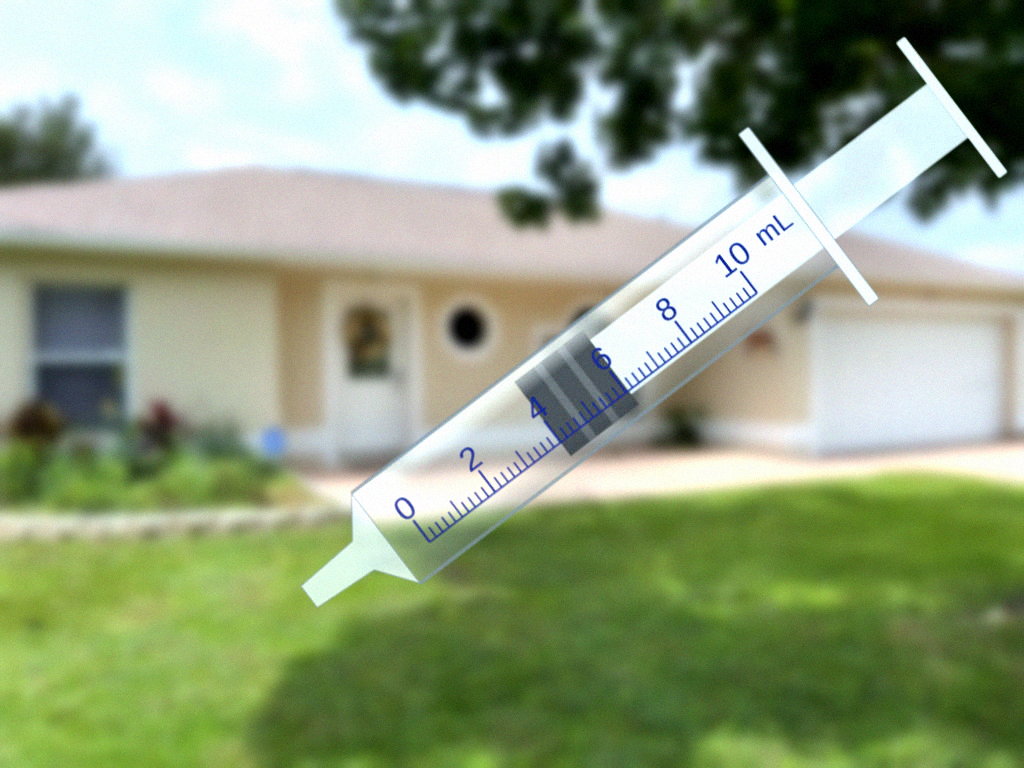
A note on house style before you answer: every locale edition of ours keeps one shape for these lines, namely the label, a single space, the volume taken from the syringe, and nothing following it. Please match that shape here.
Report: 4 mL
